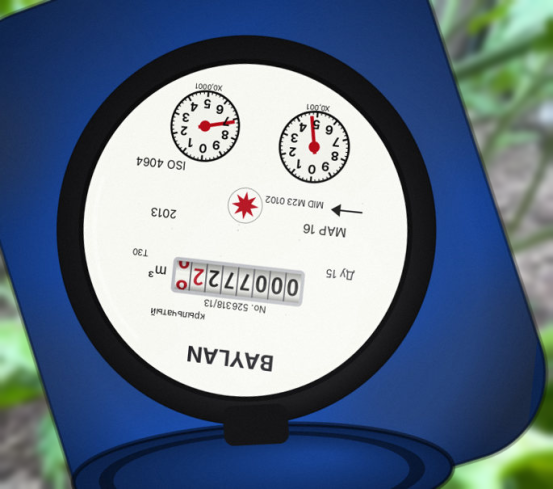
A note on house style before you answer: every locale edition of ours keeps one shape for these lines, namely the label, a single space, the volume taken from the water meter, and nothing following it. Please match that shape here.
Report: 772.2847 m³
